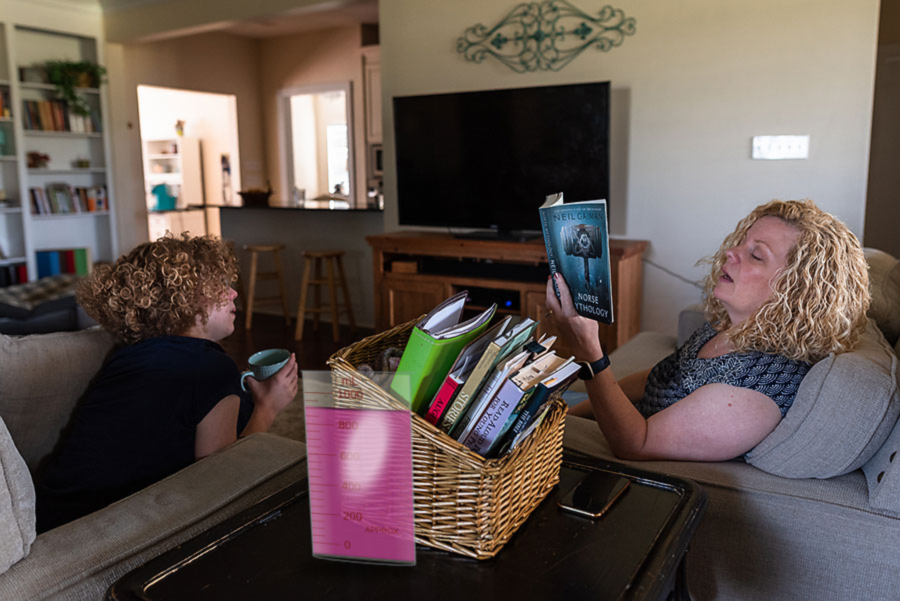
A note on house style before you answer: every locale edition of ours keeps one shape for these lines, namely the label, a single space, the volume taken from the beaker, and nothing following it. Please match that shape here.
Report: 900 mL
